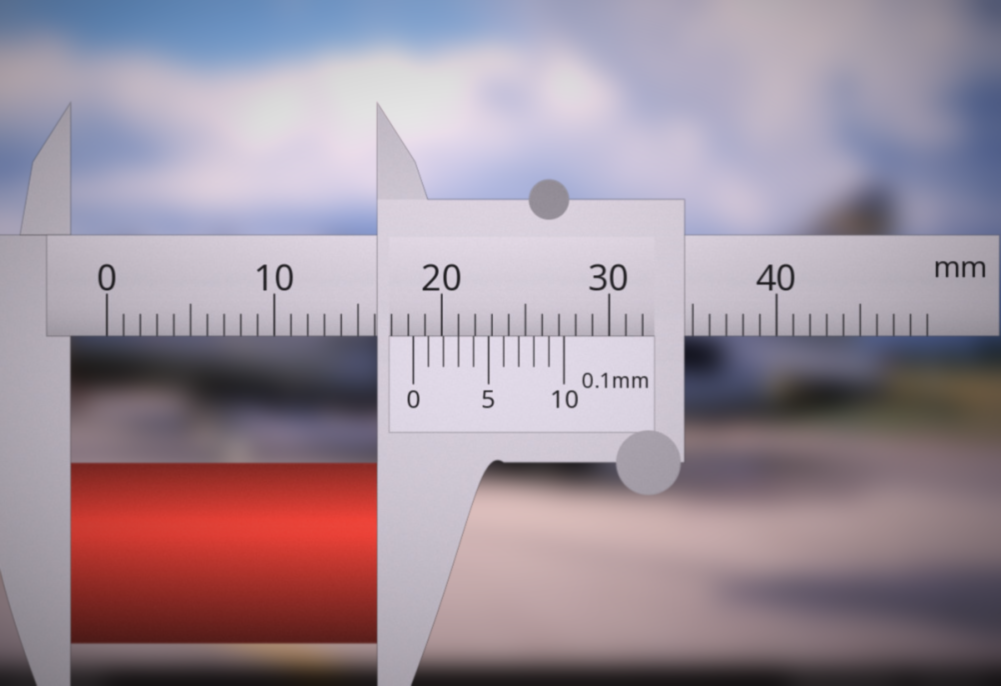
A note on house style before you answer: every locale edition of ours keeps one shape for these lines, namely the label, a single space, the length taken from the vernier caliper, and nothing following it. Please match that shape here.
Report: 18.3 mm
